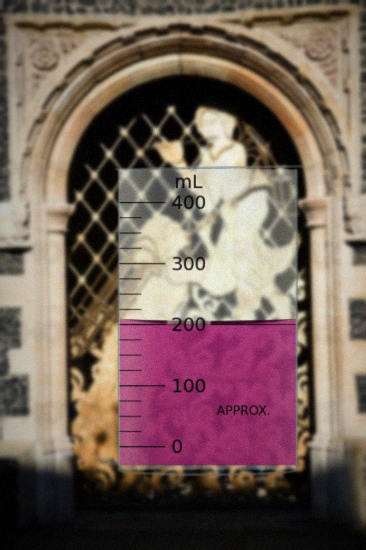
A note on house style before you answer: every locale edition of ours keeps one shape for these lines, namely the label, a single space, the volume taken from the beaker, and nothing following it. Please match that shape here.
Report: 200 mL
